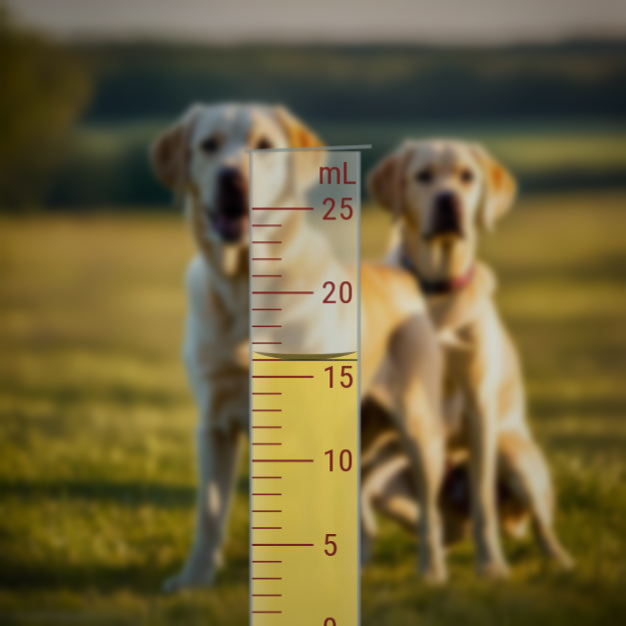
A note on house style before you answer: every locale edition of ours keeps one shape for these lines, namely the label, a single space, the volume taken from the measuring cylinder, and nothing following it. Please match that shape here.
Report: 16 mL
